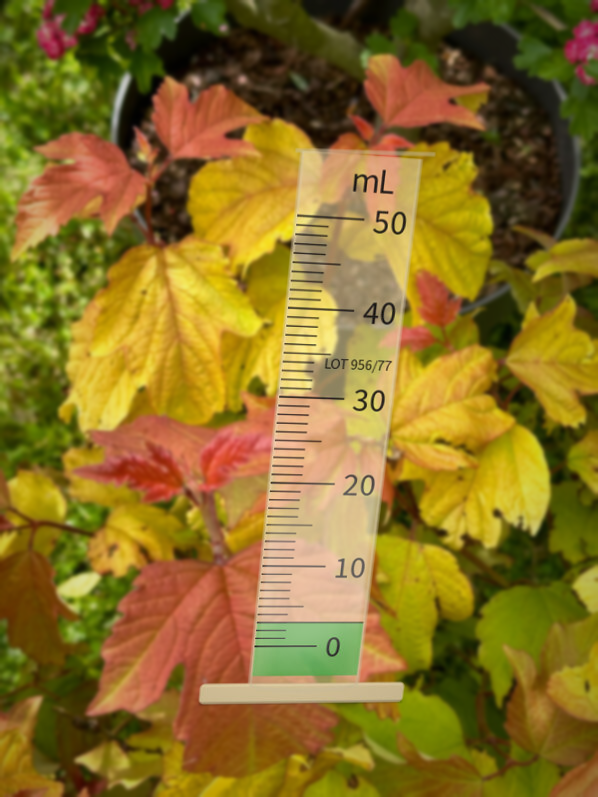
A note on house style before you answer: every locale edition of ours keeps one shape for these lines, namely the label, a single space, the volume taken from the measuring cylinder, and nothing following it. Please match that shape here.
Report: 3 mL
